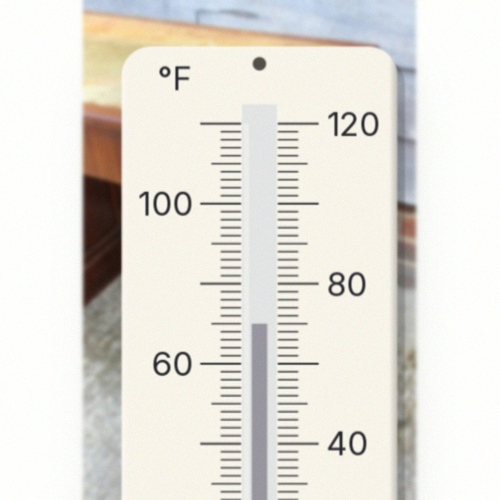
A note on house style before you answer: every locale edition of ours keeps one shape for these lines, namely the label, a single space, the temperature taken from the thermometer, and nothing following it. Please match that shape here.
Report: 70 °F
